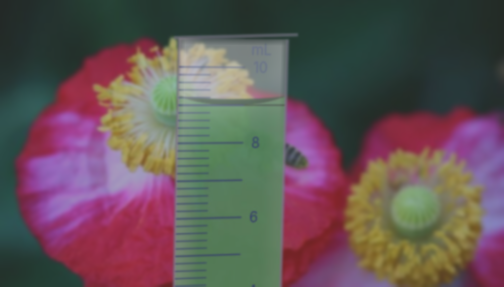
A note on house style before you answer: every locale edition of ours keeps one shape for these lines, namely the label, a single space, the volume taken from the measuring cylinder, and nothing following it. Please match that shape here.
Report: 9 mL
